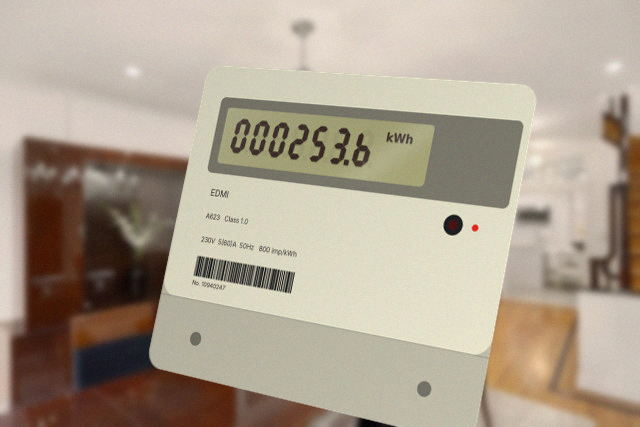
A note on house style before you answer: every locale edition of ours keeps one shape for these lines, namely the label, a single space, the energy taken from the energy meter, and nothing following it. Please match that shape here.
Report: 253.6 kWh
